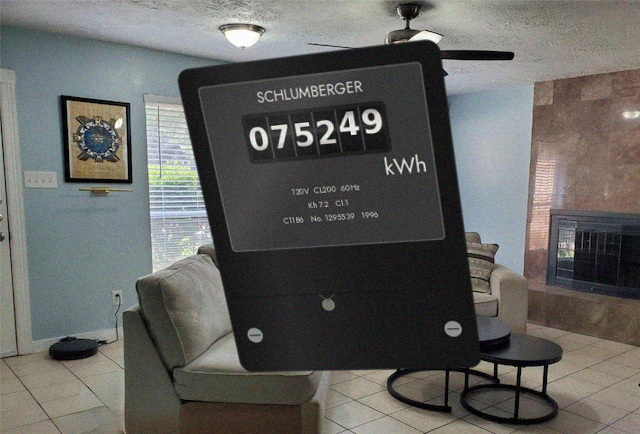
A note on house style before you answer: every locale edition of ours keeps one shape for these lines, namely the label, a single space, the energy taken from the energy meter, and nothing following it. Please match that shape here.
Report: 75249 kWh
